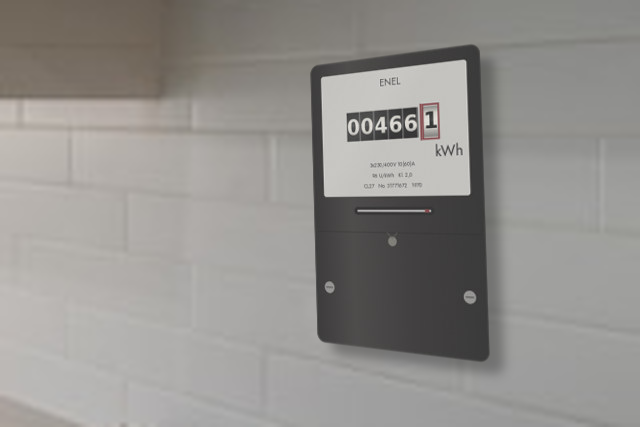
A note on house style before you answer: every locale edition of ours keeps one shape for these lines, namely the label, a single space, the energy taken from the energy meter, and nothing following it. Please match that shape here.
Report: 466.1 kWh
